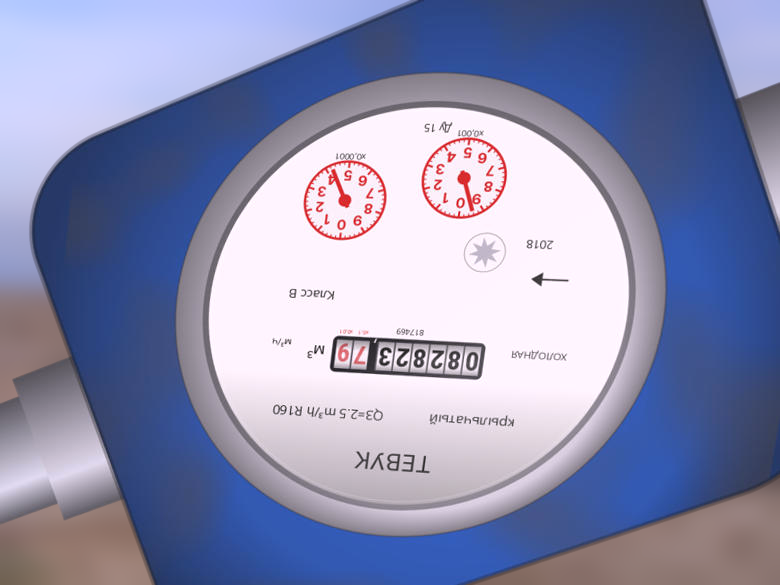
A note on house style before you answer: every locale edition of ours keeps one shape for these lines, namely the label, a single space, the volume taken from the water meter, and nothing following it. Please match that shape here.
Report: 82823.7894 m³
